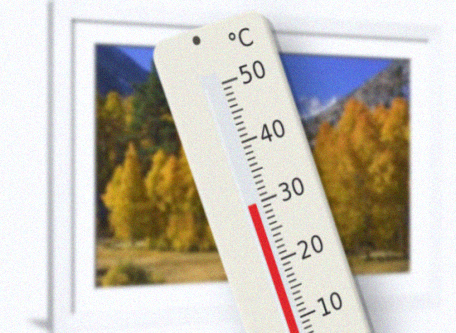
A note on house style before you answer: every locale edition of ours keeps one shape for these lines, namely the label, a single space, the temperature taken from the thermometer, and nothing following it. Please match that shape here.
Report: 30 °C
